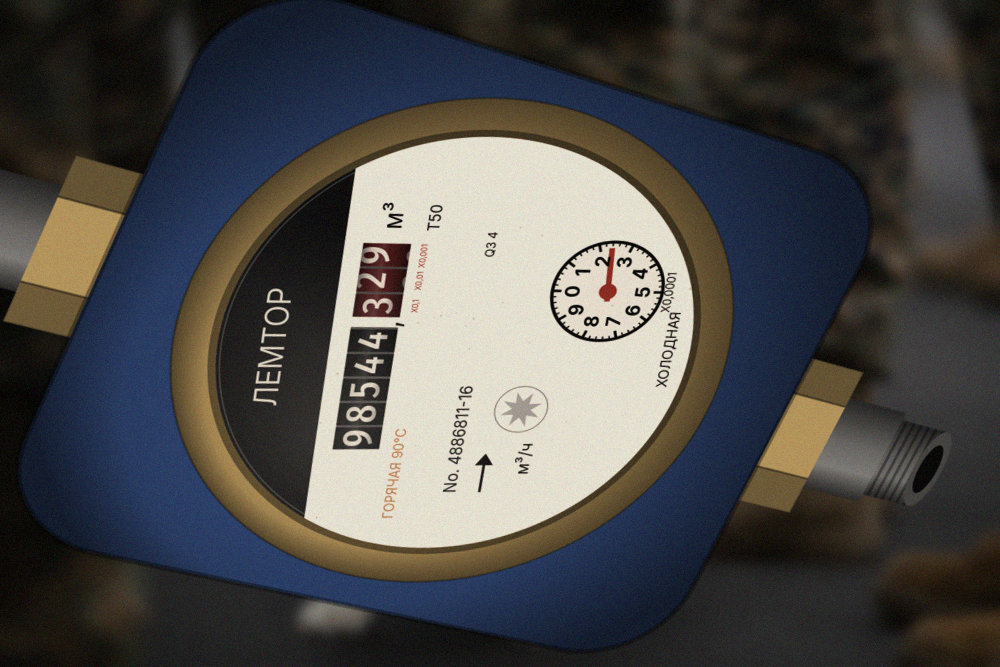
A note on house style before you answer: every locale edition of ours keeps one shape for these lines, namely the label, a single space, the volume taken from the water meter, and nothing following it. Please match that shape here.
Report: 98544.3292 m³
